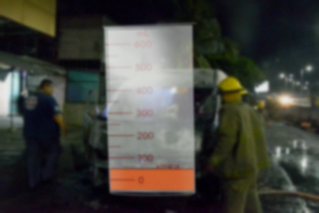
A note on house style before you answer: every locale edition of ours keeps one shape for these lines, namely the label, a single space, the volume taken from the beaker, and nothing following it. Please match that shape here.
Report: 50 mL
